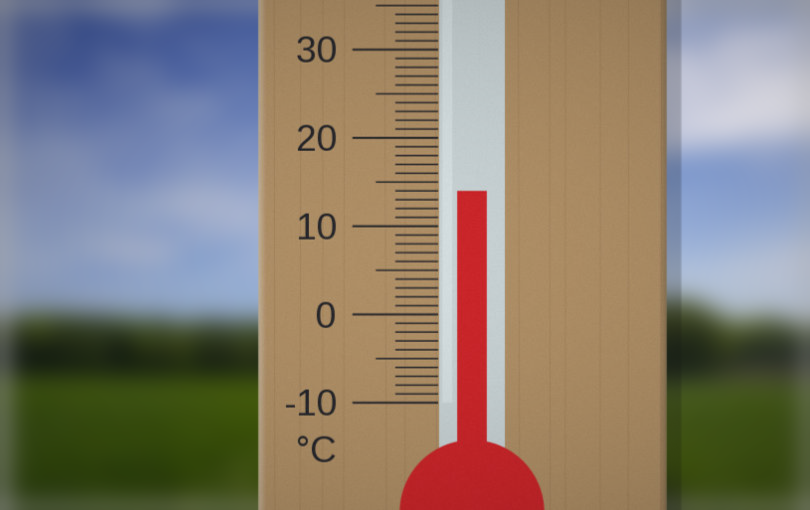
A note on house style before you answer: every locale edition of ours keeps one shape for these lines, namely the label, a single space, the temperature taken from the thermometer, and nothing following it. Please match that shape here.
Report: 14 °C
